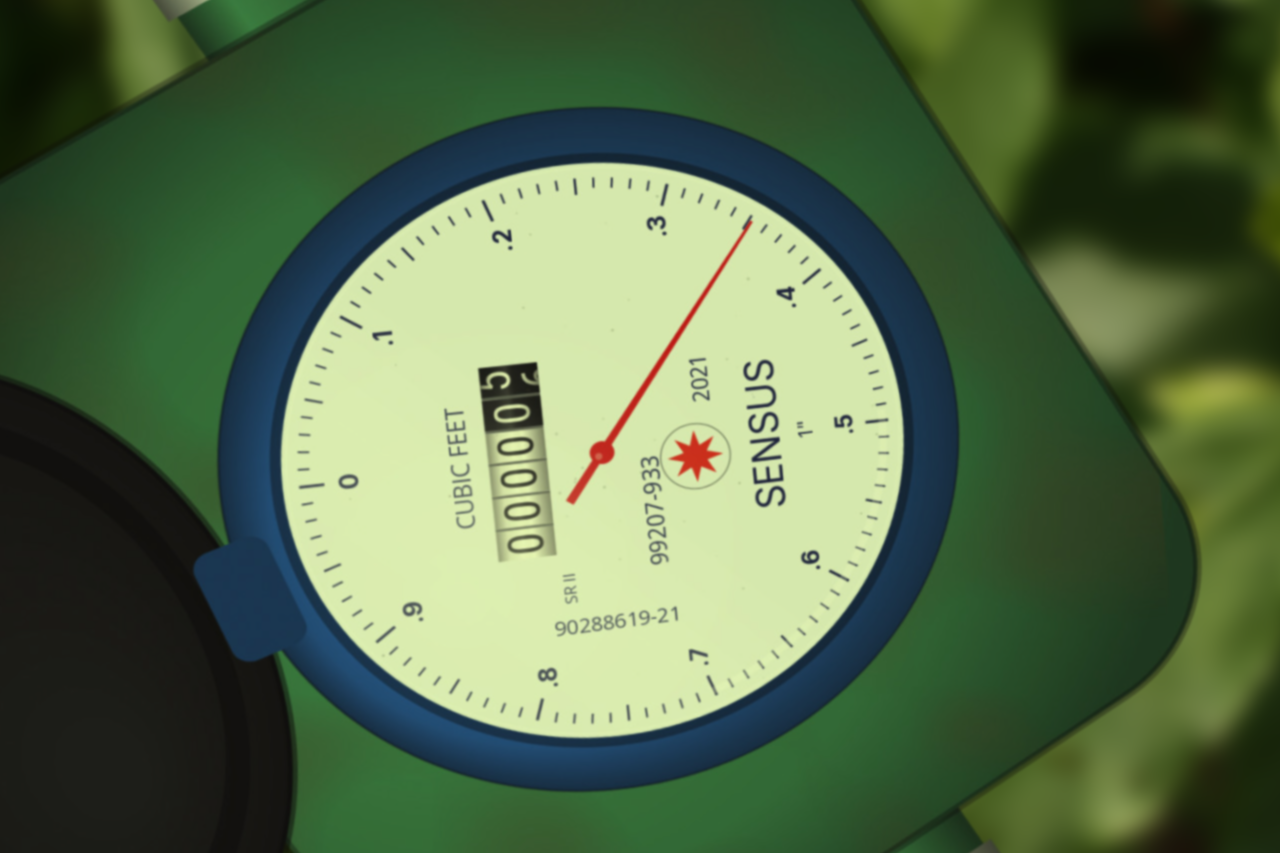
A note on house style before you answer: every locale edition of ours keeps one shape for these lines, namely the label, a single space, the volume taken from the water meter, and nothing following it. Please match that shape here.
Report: 5.35 ft³
